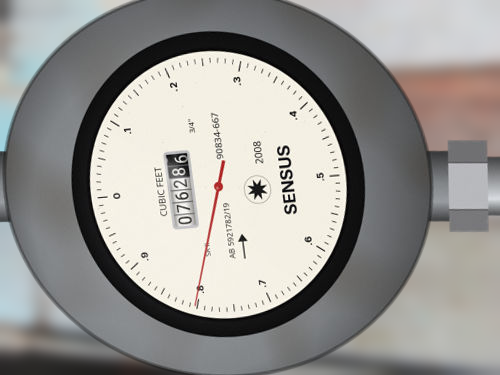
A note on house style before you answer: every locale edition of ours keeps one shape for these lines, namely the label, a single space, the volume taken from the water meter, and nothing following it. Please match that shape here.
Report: 76285.80 ft³
